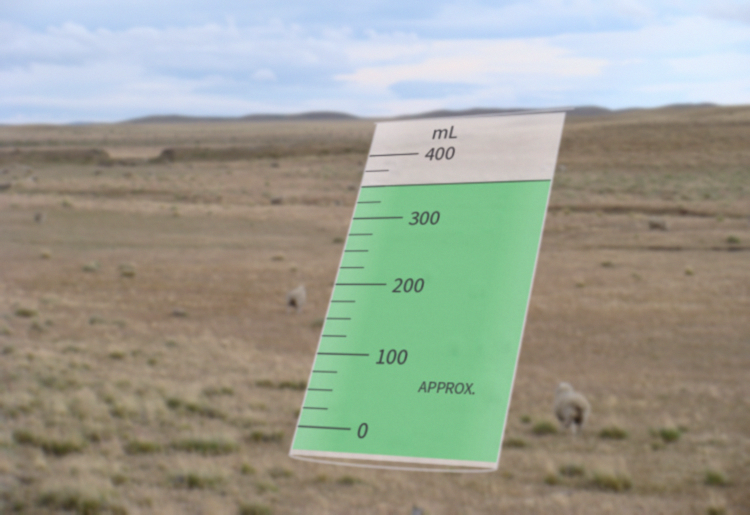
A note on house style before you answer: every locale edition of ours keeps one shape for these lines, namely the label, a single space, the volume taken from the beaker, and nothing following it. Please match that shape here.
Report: 350 mL
